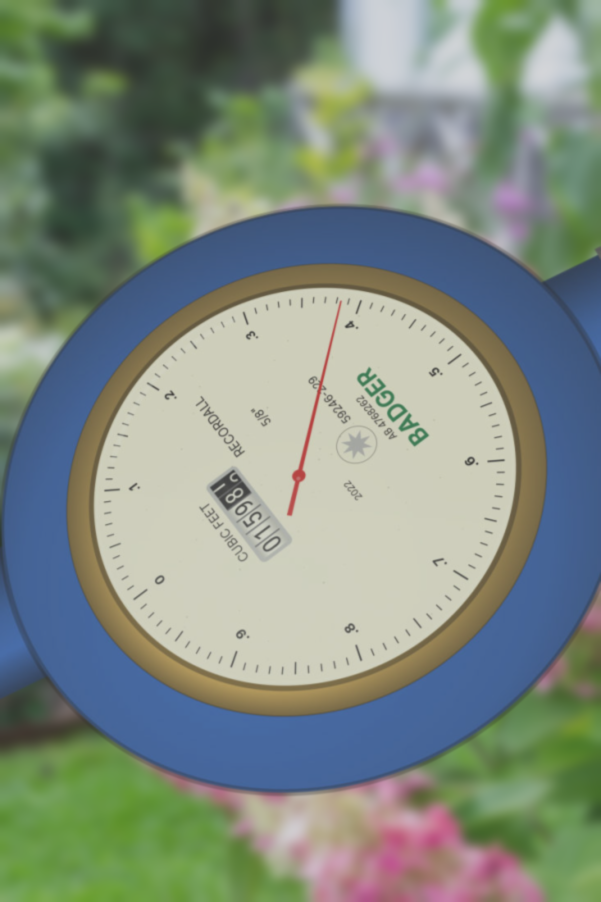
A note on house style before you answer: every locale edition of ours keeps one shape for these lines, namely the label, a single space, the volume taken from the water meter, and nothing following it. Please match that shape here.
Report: 15981.38 ft³
